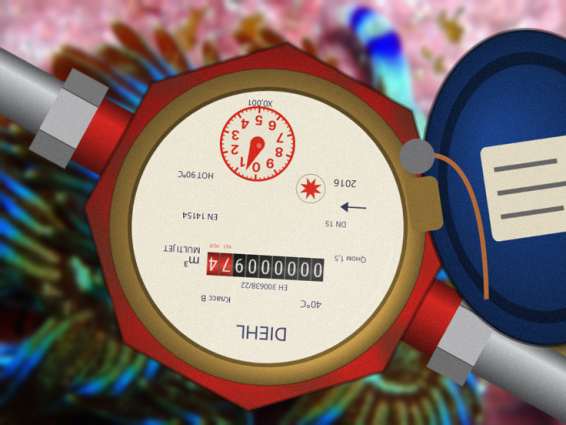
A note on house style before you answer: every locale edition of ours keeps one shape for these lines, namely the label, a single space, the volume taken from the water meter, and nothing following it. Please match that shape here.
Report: 9.740 m³
